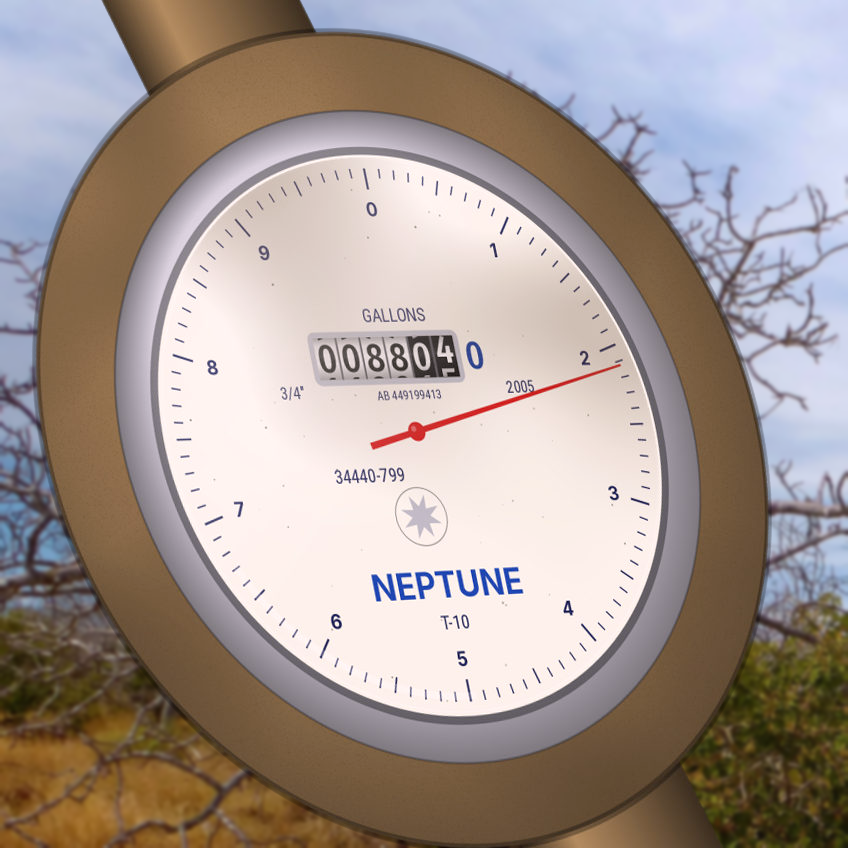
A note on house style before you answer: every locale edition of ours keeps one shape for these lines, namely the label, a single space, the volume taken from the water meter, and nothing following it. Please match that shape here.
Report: 88042.1 gal
